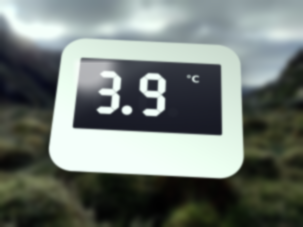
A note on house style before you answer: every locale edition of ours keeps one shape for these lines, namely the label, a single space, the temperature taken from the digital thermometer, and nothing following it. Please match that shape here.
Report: 3.9 °C
